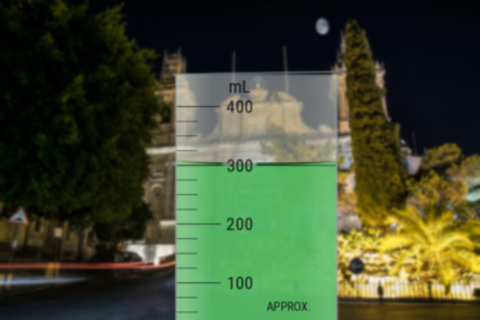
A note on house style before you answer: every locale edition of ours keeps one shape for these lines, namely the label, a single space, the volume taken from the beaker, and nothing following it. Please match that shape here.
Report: 300 mL
